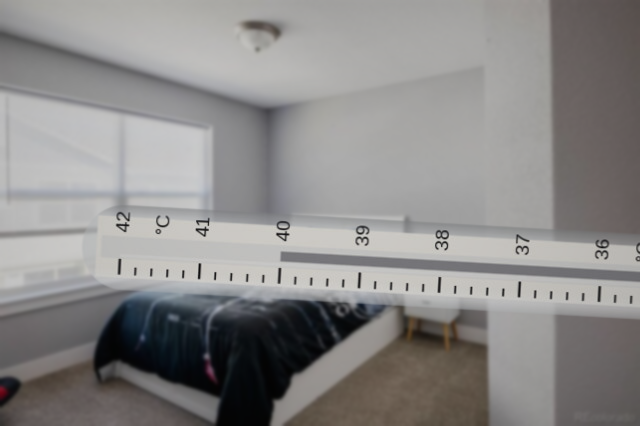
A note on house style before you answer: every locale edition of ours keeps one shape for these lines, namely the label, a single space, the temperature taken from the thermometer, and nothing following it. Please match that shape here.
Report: 40 °C
